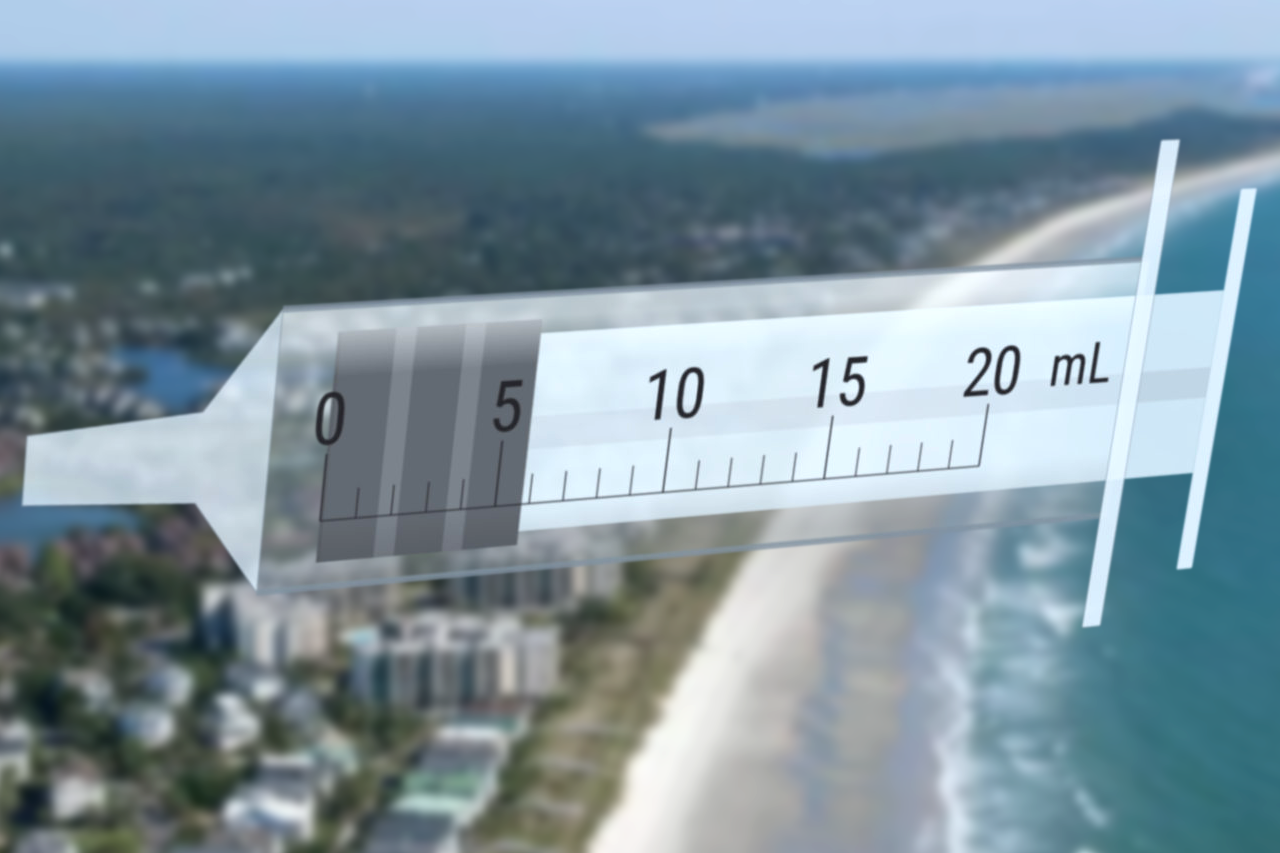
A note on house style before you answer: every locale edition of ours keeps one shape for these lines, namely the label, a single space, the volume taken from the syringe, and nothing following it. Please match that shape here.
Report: 0 mL
